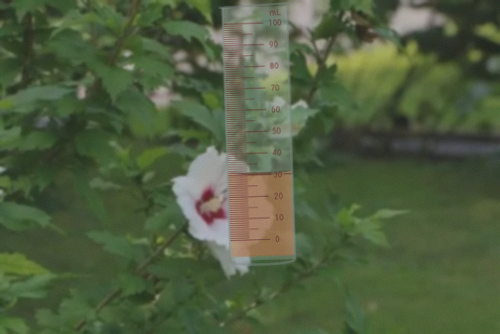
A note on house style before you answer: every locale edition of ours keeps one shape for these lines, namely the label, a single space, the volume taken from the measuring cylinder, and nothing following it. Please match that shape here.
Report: 30 mL
